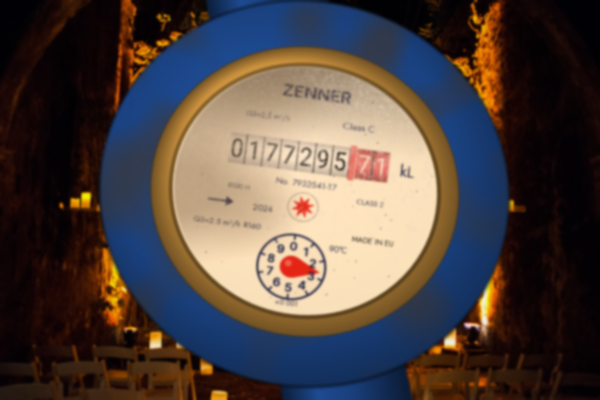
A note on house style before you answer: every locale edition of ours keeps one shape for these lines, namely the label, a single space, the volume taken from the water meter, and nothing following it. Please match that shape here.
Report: 177295.712 kL
